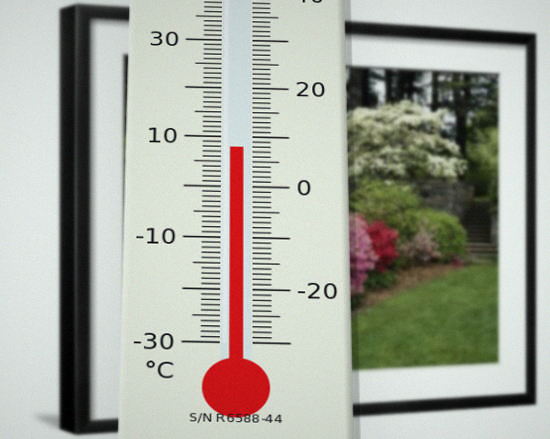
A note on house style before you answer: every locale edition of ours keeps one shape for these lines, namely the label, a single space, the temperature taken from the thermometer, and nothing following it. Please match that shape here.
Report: 8 °C
